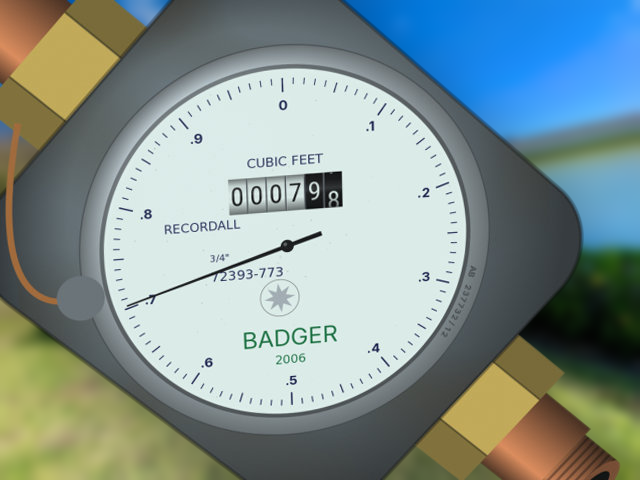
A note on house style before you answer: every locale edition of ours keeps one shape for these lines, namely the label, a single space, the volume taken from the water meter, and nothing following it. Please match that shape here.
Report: 797.70 ft³
